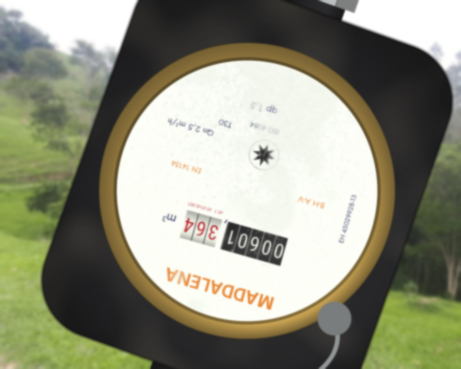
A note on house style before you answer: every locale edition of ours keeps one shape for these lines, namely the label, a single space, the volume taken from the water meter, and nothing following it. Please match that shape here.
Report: 601.364 m³
